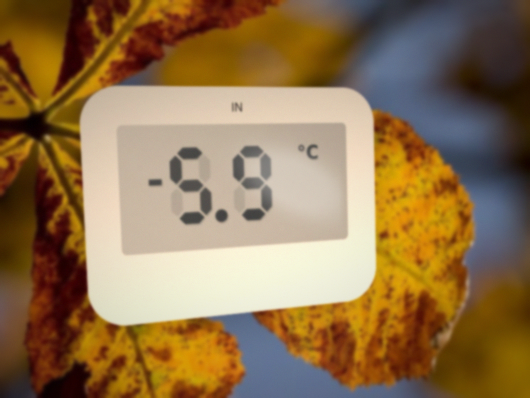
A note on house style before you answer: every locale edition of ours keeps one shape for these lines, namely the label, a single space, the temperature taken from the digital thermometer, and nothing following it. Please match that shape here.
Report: -5.9 °C
